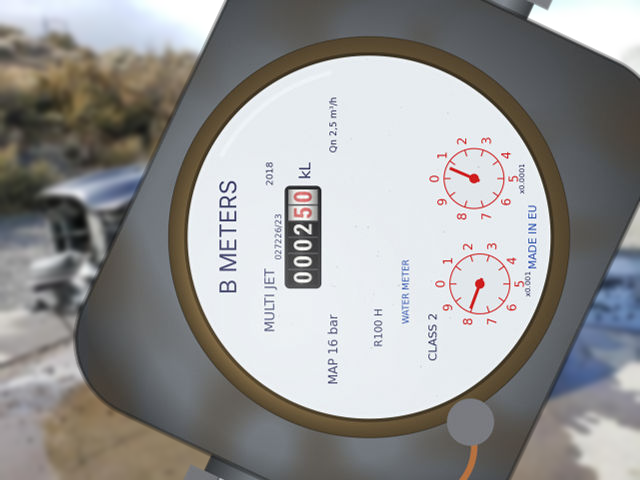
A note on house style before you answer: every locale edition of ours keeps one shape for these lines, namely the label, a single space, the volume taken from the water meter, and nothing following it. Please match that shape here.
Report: 2.5080 kL
